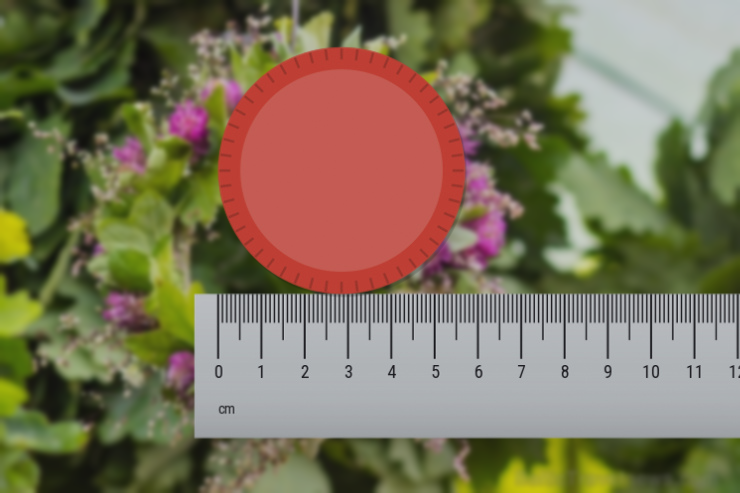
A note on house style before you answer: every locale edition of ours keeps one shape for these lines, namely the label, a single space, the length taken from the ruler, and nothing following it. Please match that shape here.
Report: 5.7 cm
